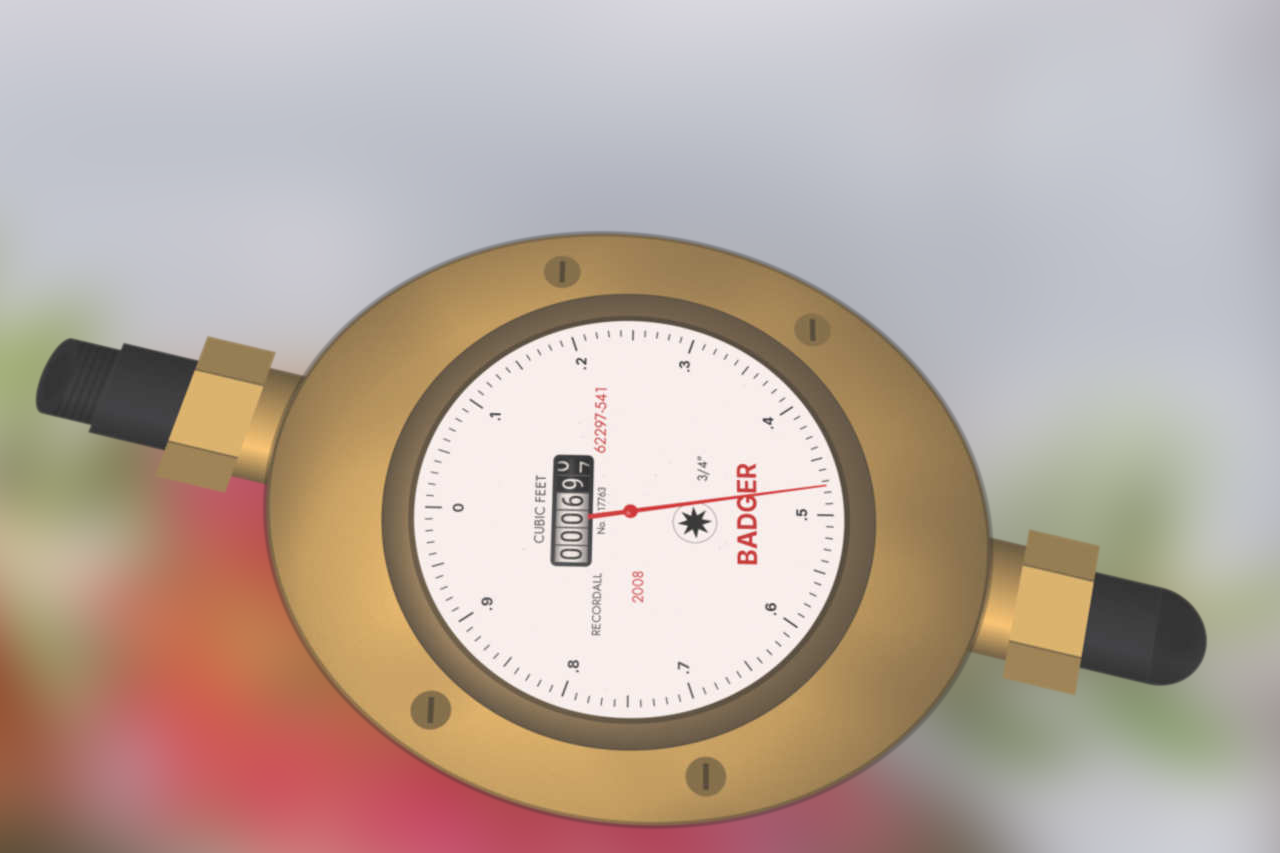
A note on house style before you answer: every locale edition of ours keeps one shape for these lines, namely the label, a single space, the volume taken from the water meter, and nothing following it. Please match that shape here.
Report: 696.47 ft³
